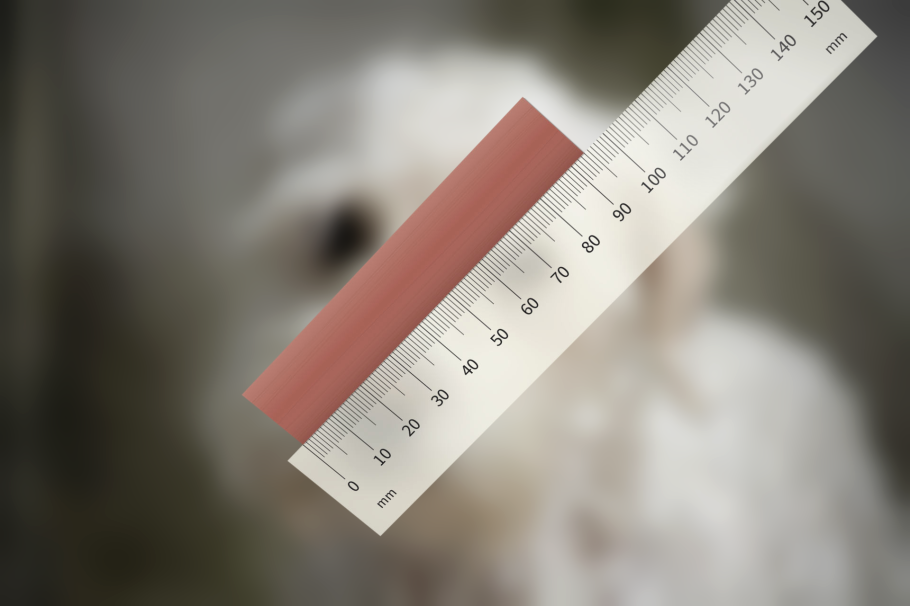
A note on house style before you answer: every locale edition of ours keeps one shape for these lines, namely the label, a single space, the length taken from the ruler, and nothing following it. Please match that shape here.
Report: 94 mm
